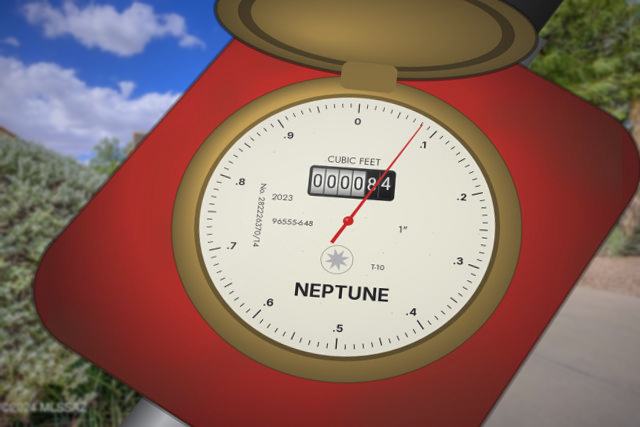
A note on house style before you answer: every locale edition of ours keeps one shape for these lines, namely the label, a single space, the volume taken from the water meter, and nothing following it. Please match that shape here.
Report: 84.08 ft³
